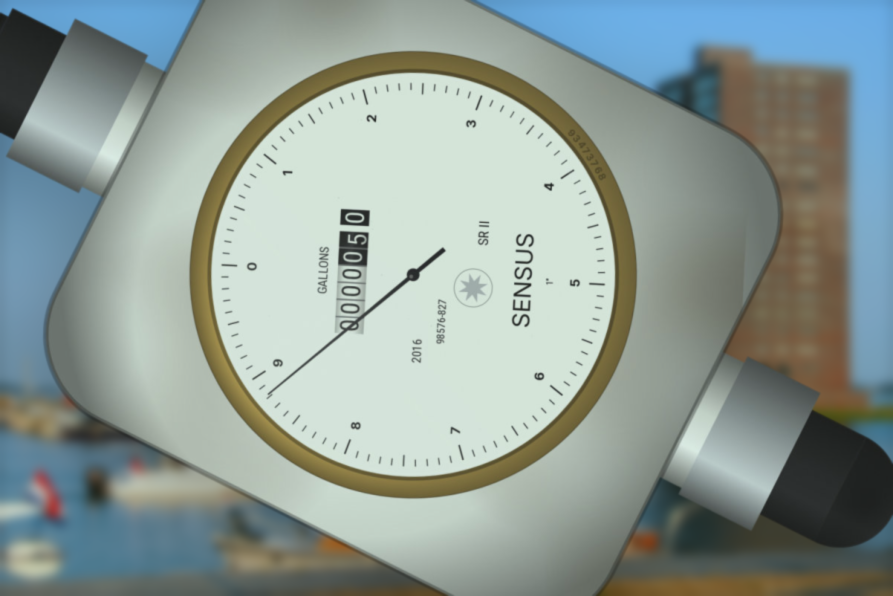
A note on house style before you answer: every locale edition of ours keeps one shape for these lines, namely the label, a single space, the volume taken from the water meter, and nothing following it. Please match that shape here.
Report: 48.8 gal
